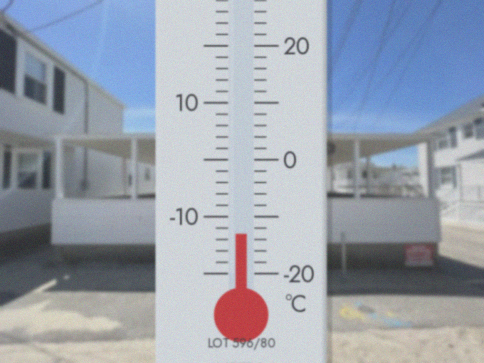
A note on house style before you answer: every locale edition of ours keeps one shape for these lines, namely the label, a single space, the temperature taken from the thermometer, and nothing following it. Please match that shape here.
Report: -13 °C
